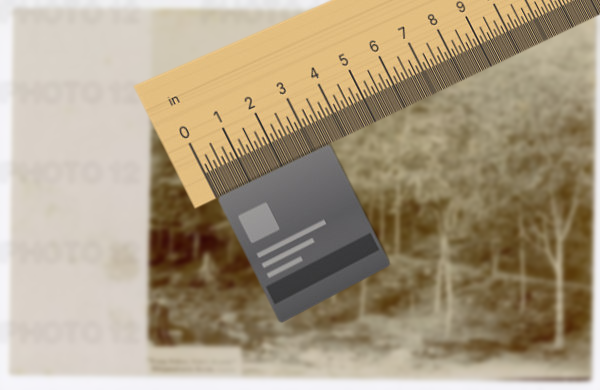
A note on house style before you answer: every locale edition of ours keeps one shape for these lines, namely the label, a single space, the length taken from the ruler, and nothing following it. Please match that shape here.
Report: 3.5 in
